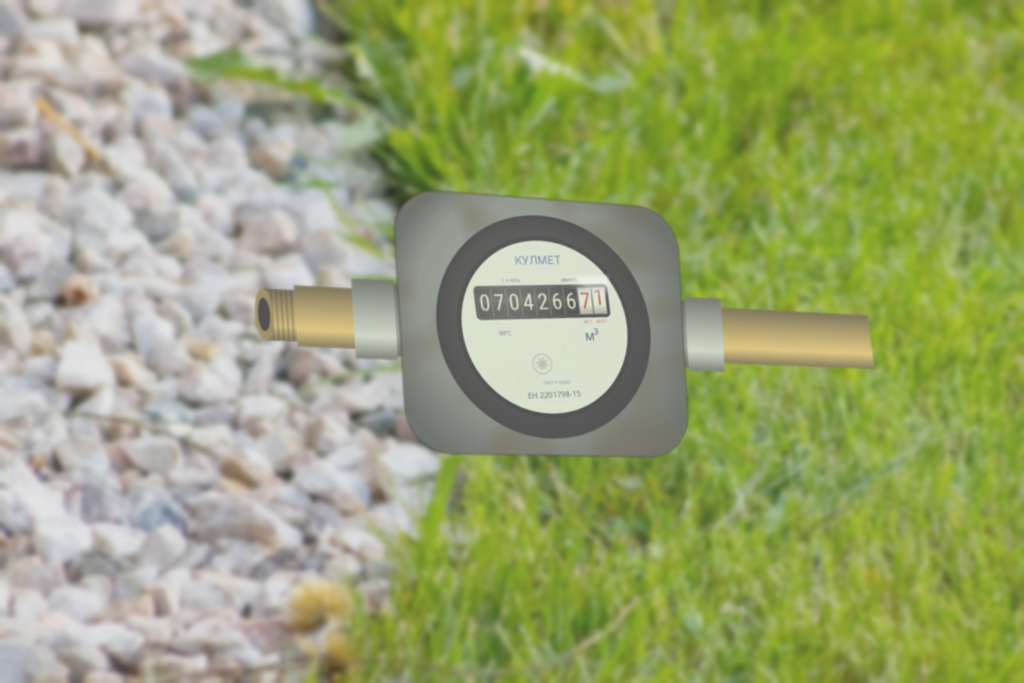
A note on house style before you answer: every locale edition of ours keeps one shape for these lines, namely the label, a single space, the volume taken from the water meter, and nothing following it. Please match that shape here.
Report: 704266.71 m³
